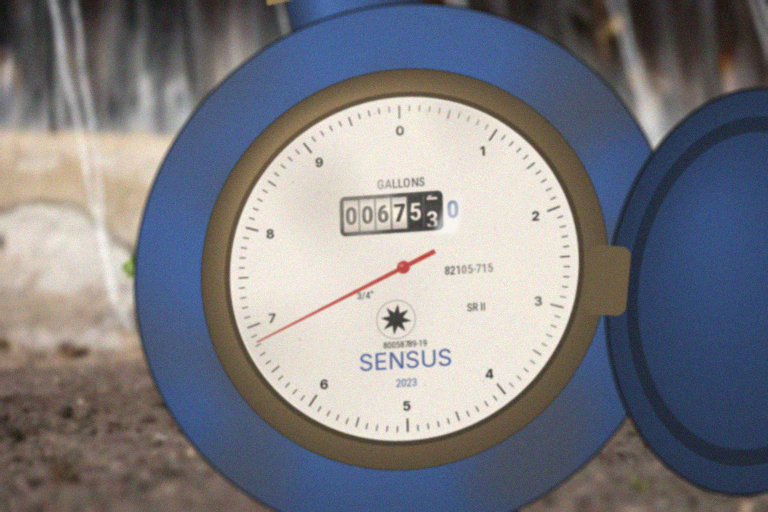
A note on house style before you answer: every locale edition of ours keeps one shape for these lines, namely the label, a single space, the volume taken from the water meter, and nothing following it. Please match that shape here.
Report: 67526.8 gal
